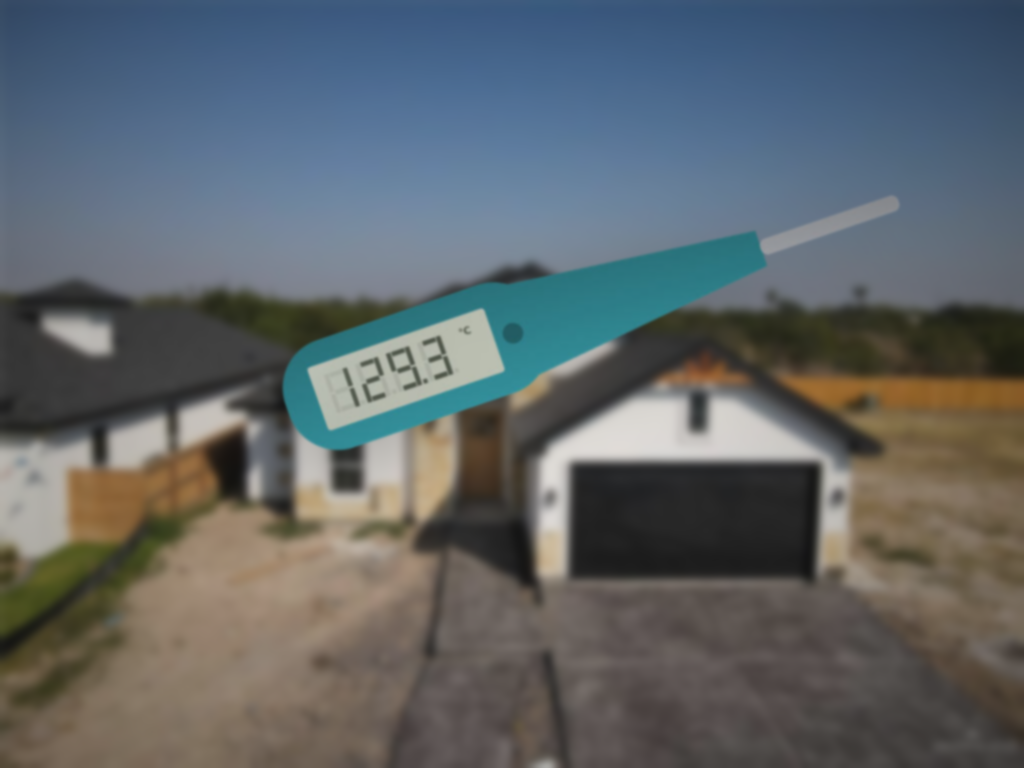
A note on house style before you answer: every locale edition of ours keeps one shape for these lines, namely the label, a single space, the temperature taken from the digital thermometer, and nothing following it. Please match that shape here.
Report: 129.3 °C
